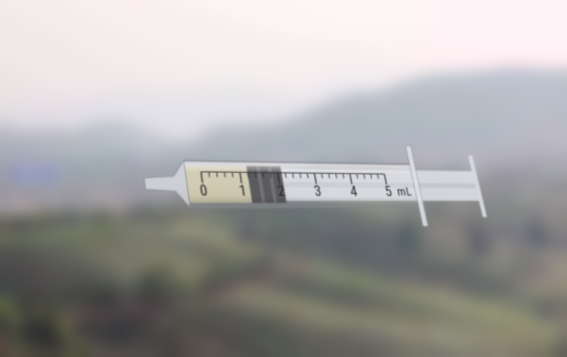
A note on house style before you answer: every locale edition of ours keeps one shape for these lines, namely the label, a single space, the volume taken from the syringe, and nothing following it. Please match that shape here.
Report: 1.2 mL
